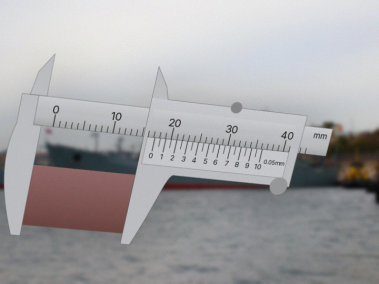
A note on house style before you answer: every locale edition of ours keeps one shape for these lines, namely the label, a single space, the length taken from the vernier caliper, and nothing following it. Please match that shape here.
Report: 17.2 mm
